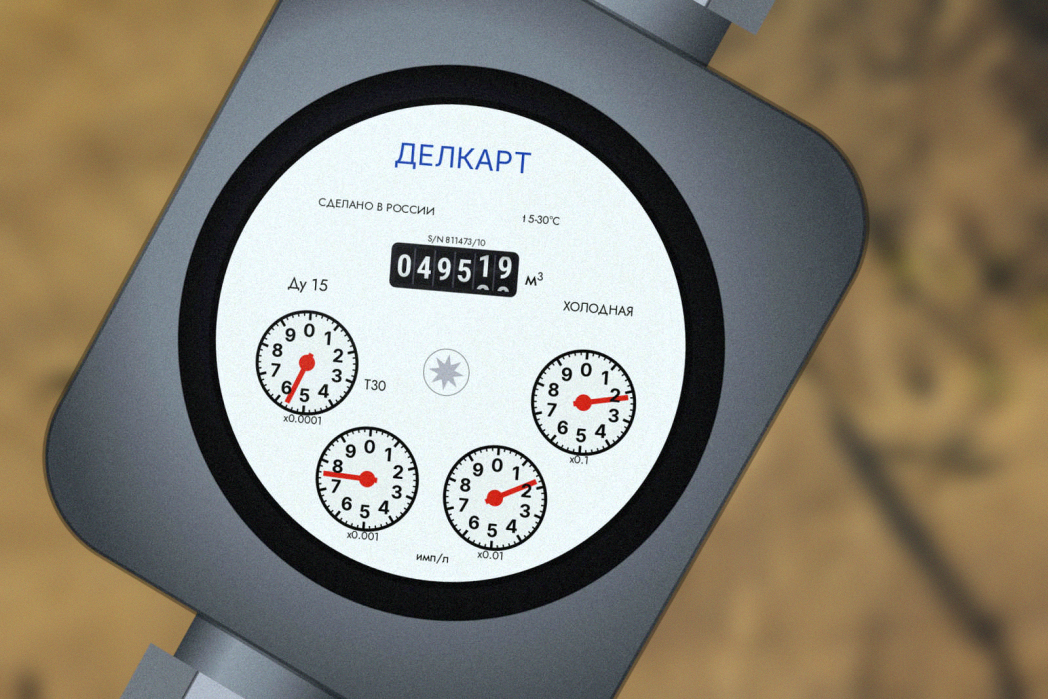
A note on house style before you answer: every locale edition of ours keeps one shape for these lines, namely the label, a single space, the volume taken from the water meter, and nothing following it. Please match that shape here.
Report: 49519.2175 m³
